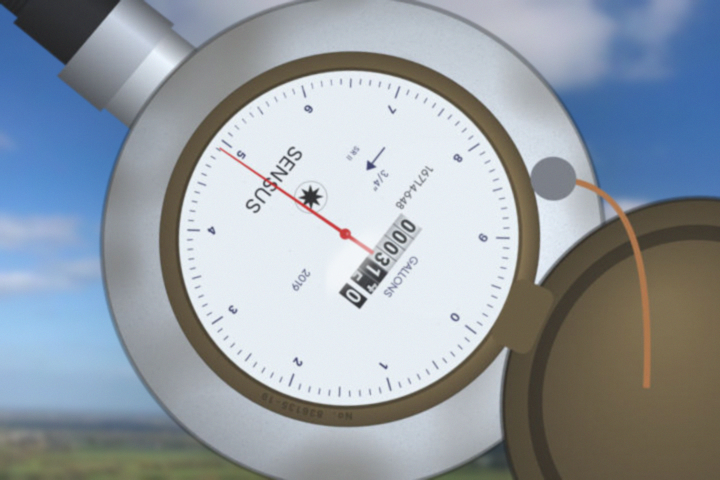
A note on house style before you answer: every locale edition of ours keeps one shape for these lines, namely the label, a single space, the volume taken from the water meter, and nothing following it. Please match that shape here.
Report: 3144.9 gal
